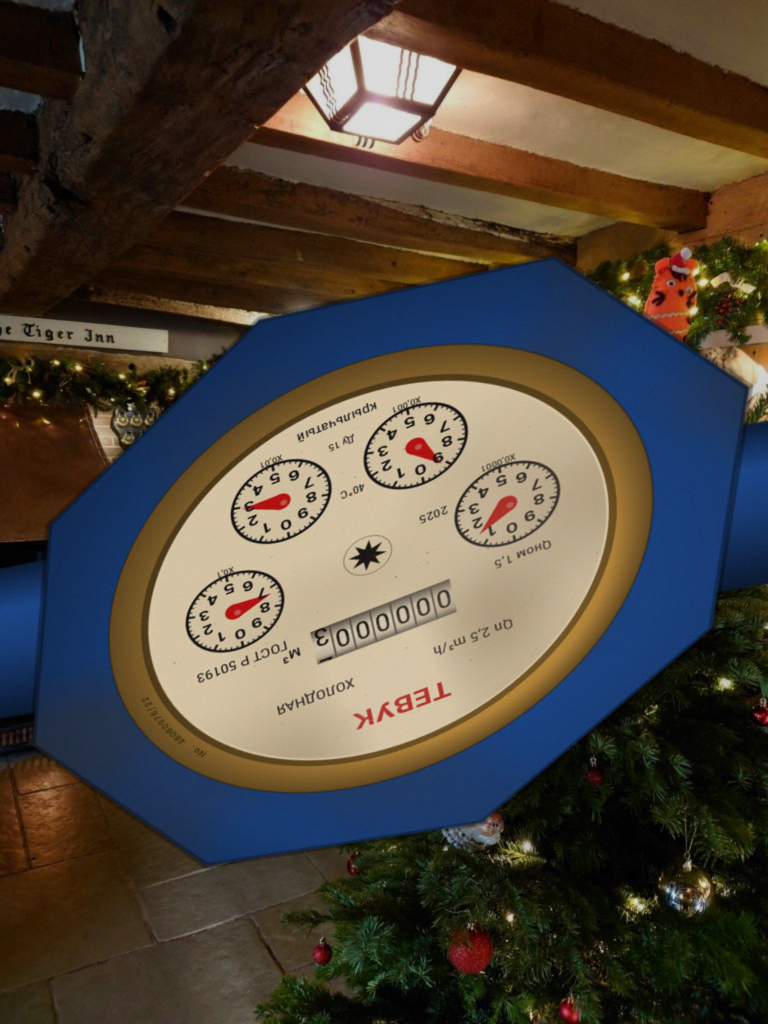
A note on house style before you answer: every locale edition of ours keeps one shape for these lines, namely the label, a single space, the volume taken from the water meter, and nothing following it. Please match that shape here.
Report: 2.7291 m³
